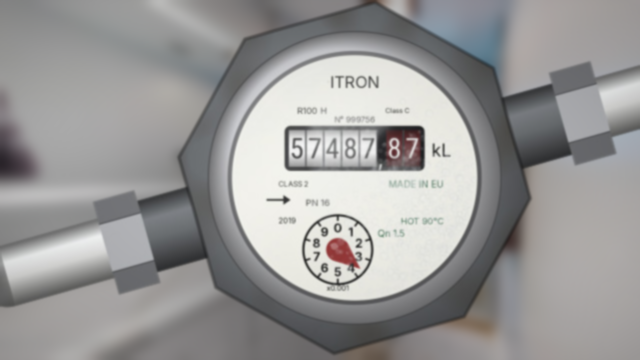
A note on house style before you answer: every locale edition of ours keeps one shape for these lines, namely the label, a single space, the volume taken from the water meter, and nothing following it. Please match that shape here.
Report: 57487.873 kL
